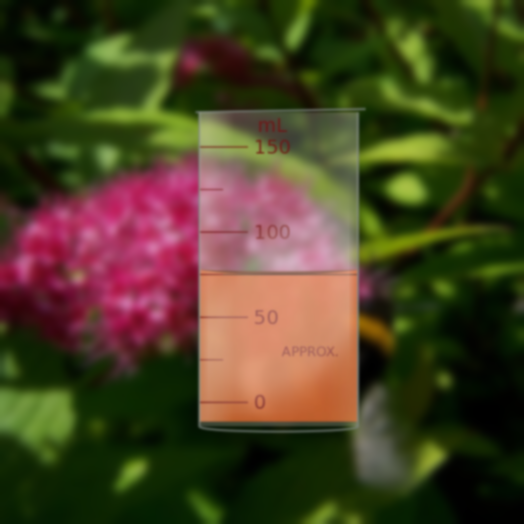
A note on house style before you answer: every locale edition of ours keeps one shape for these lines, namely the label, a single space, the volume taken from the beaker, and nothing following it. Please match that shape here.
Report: 75 mL
